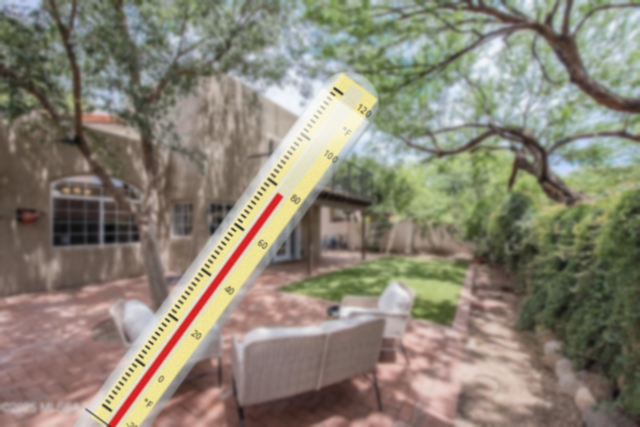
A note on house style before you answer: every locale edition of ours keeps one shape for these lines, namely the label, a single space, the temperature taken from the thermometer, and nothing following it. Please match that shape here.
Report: 78 °F
